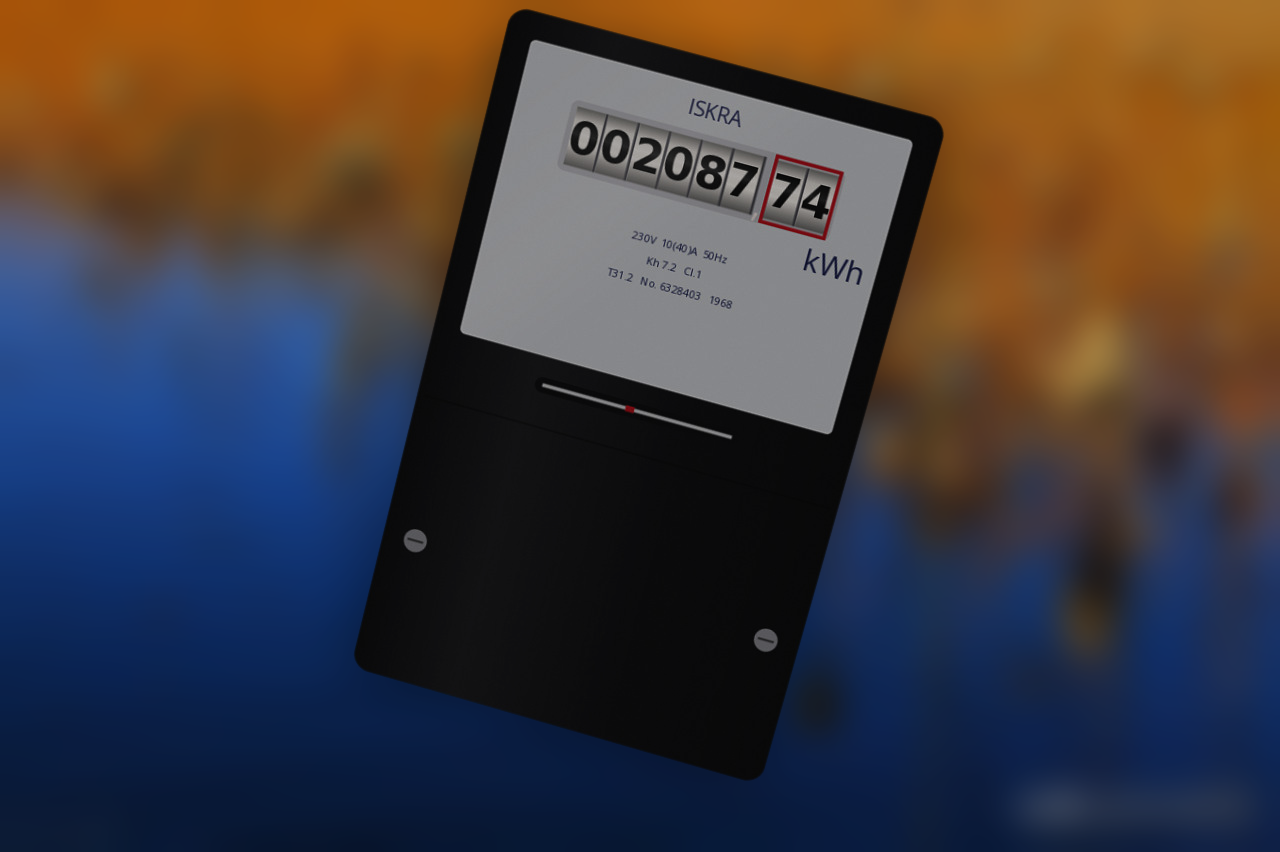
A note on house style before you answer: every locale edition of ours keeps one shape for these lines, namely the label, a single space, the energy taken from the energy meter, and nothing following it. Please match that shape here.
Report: 2087.74 kWh
